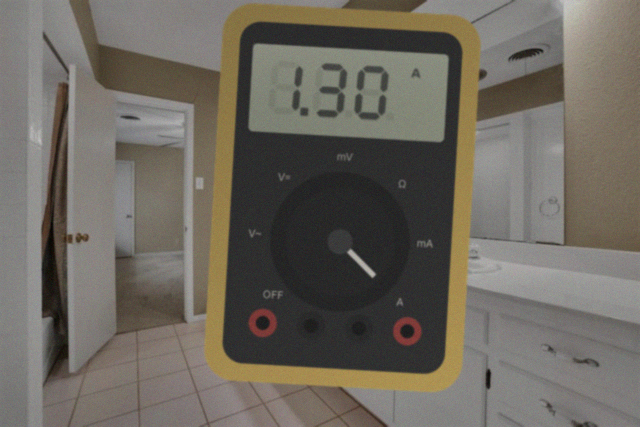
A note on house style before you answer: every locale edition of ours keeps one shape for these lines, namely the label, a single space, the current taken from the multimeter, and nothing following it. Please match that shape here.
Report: 1.30 A
